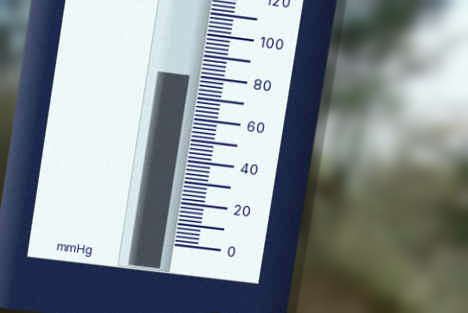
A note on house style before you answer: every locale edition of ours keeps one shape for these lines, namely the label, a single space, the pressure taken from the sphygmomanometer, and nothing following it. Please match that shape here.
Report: 80 mmHg
